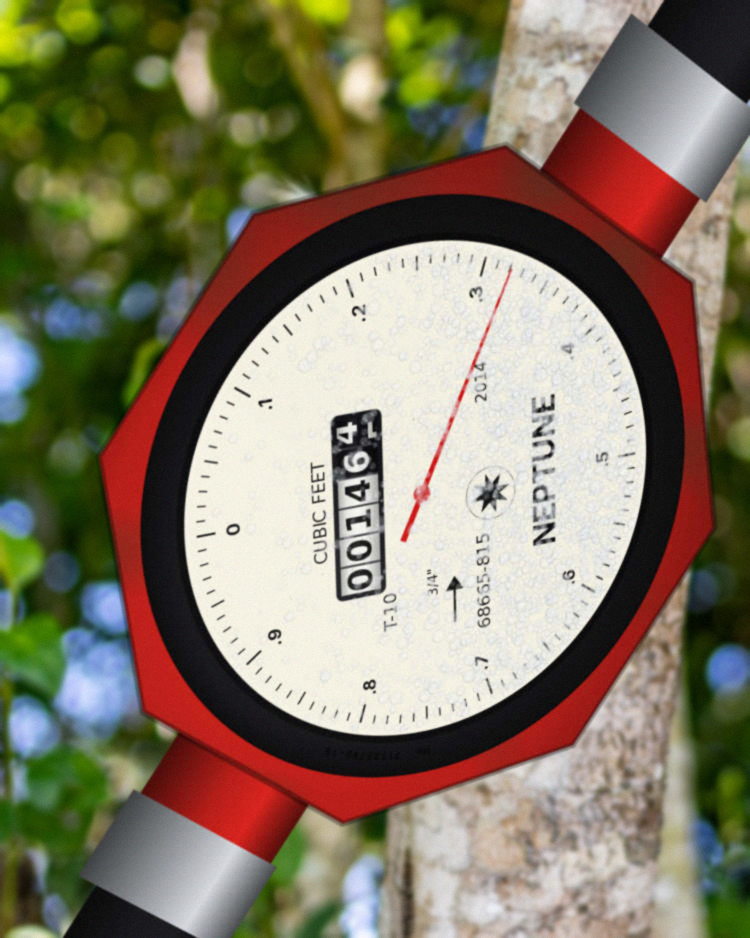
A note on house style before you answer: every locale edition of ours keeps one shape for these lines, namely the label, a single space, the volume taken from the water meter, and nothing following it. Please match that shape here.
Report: 1464.32 ft³
